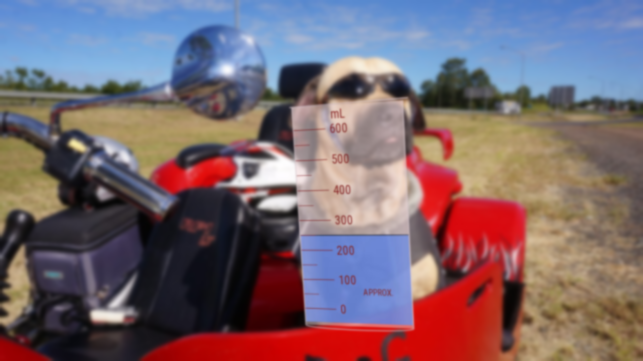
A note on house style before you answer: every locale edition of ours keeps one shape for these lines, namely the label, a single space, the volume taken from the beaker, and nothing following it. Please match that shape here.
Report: 250 mL
